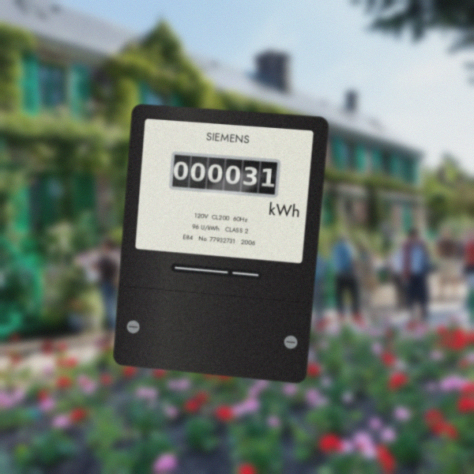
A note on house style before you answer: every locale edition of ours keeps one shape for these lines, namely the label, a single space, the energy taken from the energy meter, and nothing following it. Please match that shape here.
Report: 31 kWh
